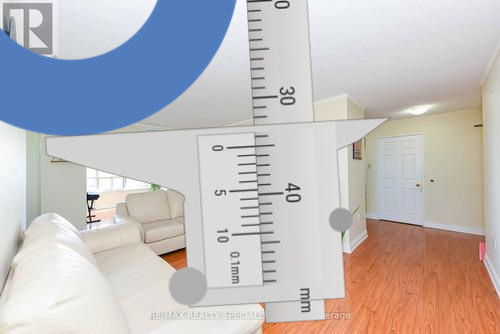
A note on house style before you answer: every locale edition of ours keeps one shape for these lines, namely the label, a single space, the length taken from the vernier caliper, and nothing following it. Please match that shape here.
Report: 35.0 mm
